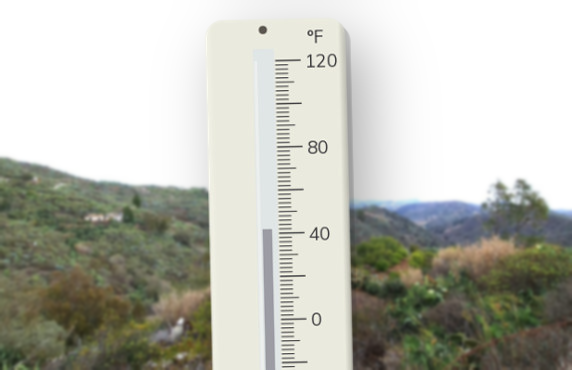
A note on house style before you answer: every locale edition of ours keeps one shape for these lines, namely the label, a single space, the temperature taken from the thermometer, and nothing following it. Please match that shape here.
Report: 42 °F
